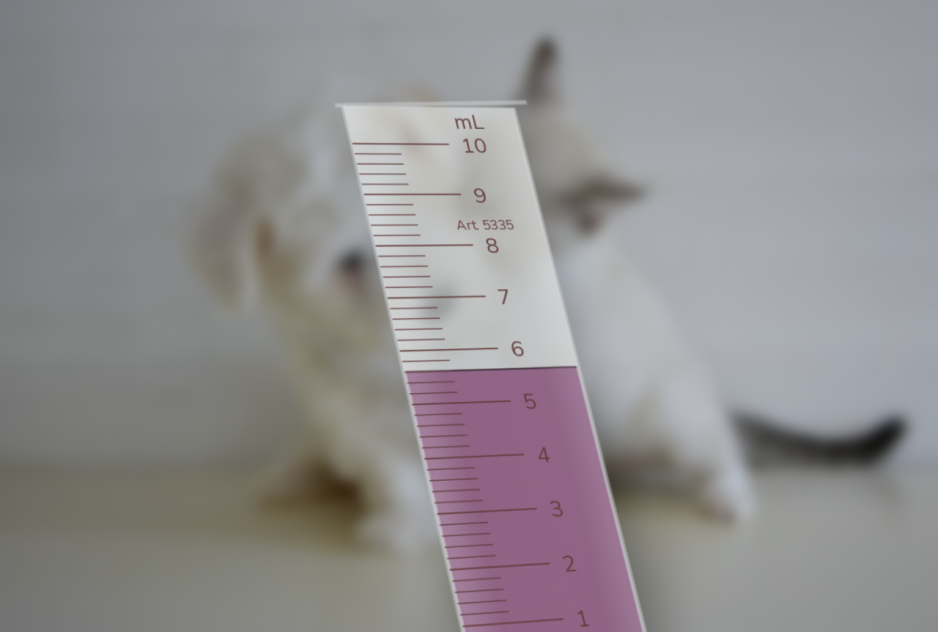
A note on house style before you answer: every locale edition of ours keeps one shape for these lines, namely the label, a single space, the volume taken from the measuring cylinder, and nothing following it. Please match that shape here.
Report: 5.6 mL
